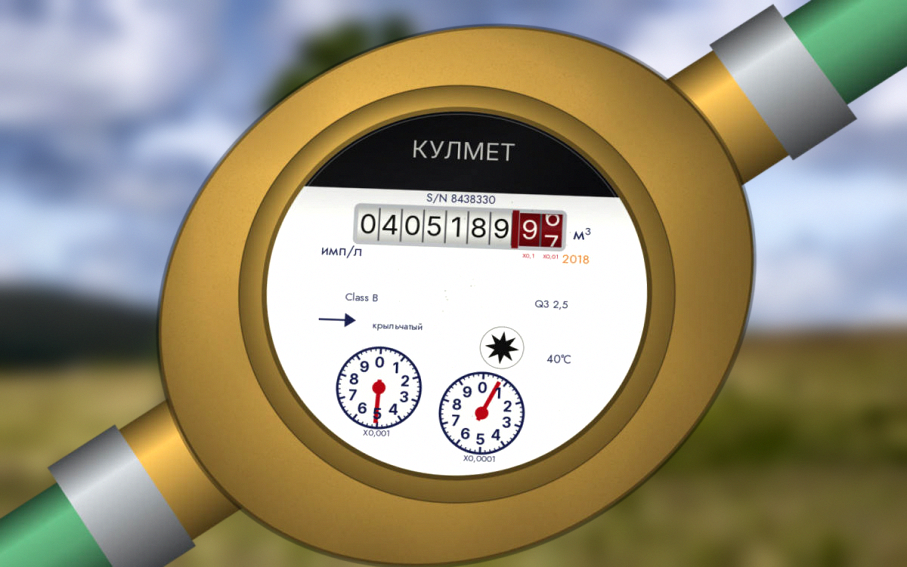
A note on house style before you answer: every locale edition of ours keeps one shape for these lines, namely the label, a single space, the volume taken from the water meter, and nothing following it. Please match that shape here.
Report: 405189.9650 m³
